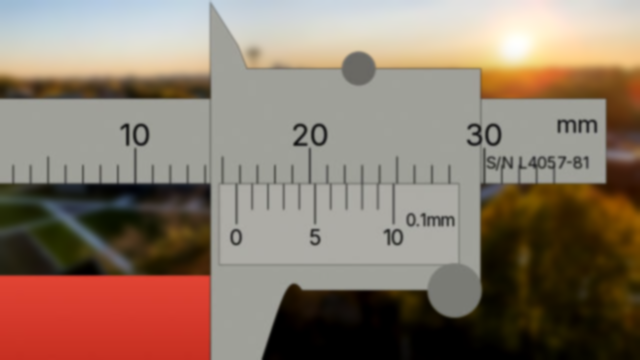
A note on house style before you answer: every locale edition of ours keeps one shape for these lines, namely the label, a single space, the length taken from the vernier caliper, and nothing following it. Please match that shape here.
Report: 15.8 mm
